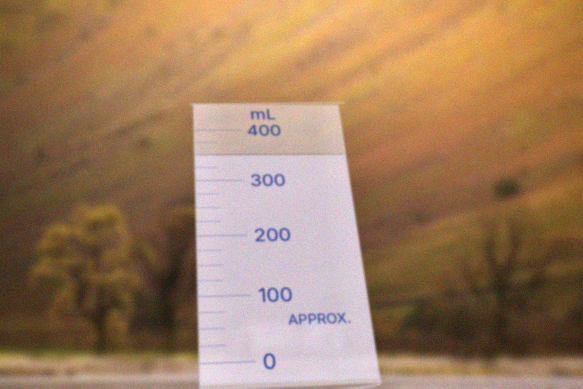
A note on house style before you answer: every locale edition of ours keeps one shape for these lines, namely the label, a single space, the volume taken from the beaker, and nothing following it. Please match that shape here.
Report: 350 mL
